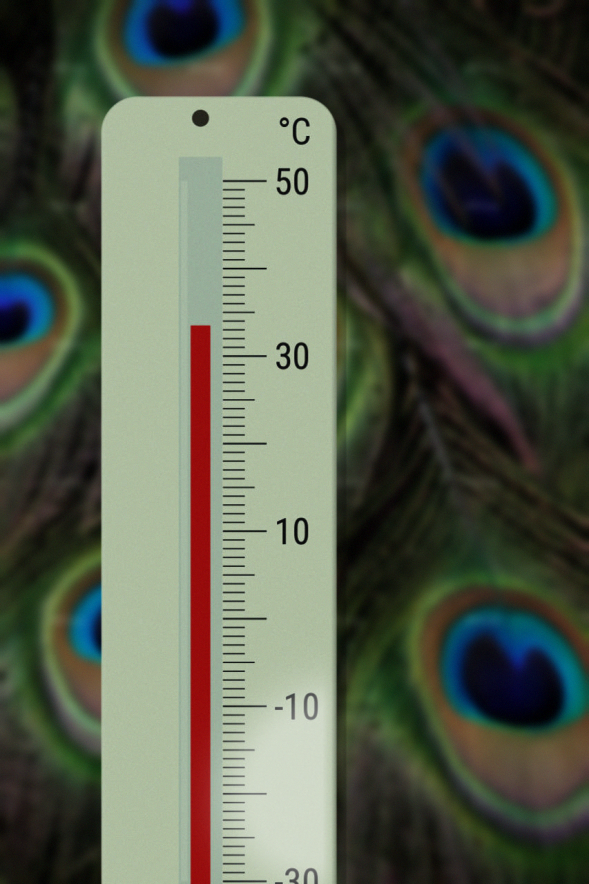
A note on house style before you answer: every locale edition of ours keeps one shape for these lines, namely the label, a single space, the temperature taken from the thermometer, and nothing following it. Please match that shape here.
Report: 33.5 °C
